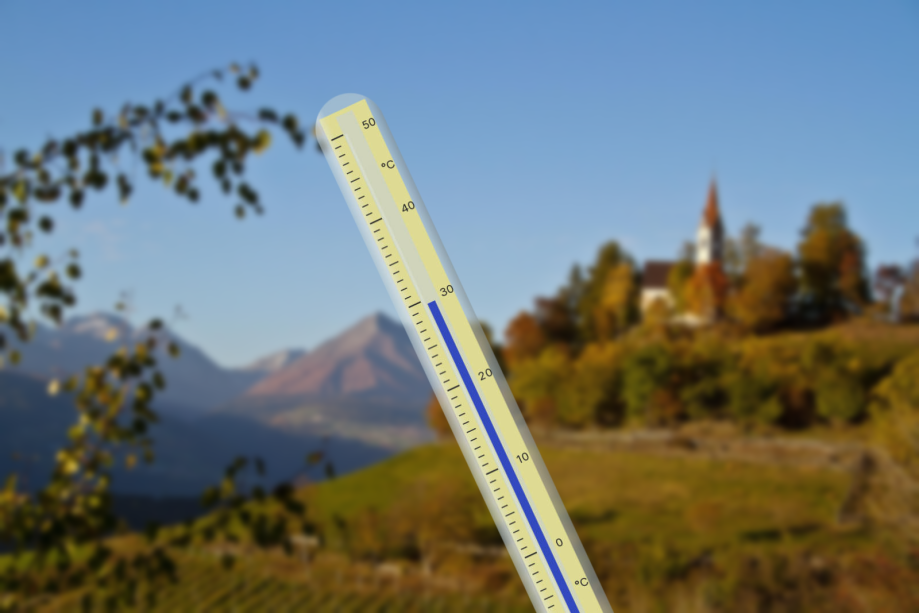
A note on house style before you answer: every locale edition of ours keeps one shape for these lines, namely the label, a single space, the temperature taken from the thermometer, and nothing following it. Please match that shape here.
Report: 29.5 °C
